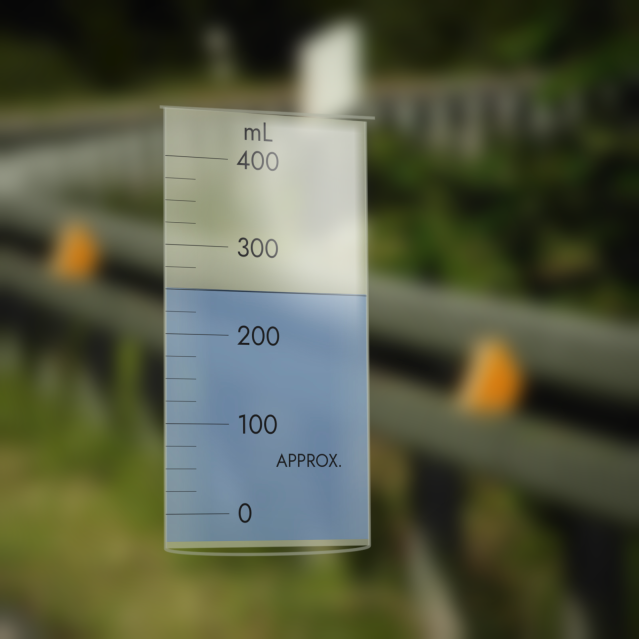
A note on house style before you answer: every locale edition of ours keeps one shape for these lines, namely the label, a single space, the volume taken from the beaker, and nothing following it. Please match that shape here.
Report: 250 mL
